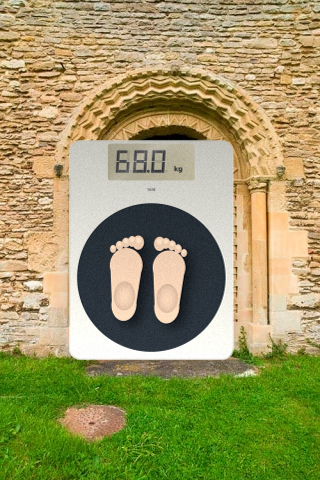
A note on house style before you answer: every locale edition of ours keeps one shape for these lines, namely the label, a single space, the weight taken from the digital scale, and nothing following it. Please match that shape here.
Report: 68.0 kg
